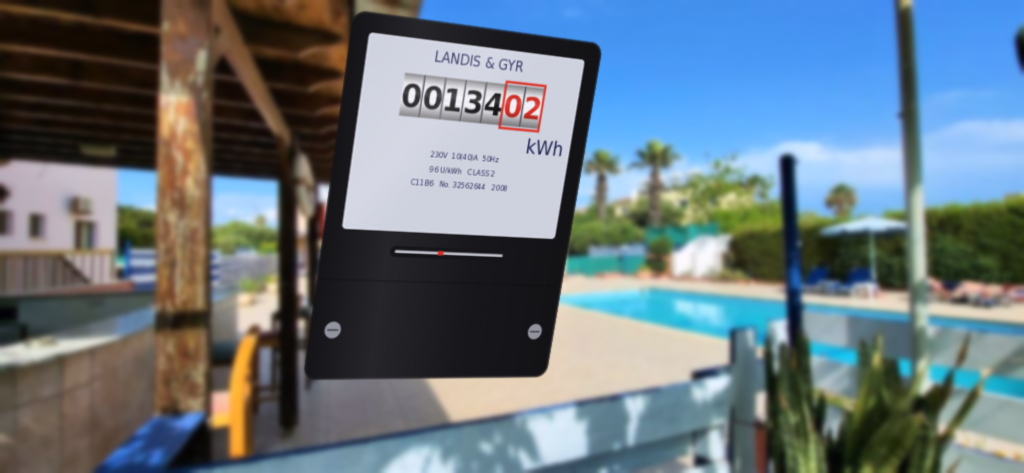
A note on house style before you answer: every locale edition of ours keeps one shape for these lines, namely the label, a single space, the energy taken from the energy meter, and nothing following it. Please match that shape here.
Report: 134.02 kWh
